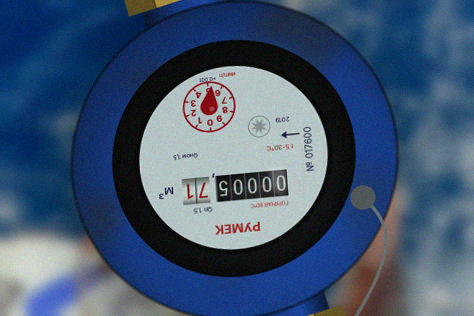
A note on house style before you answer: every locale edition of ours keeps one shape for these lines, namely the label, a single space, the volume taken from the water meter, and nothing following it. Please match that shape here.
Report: 5.715 m³
